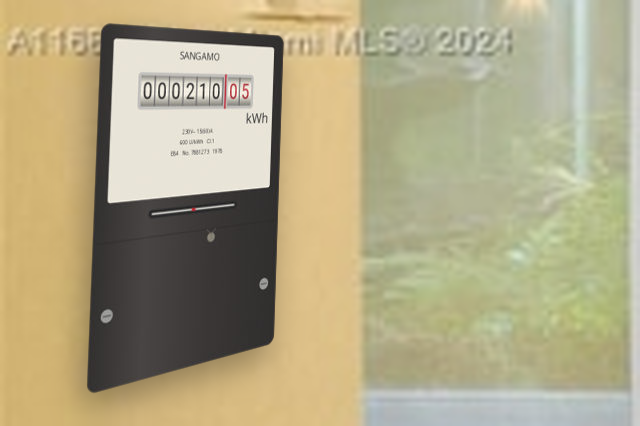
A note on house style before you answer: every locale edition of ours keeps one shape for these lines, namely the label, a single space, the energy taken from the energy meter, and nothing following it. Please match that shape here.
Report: 210.05 kWh
